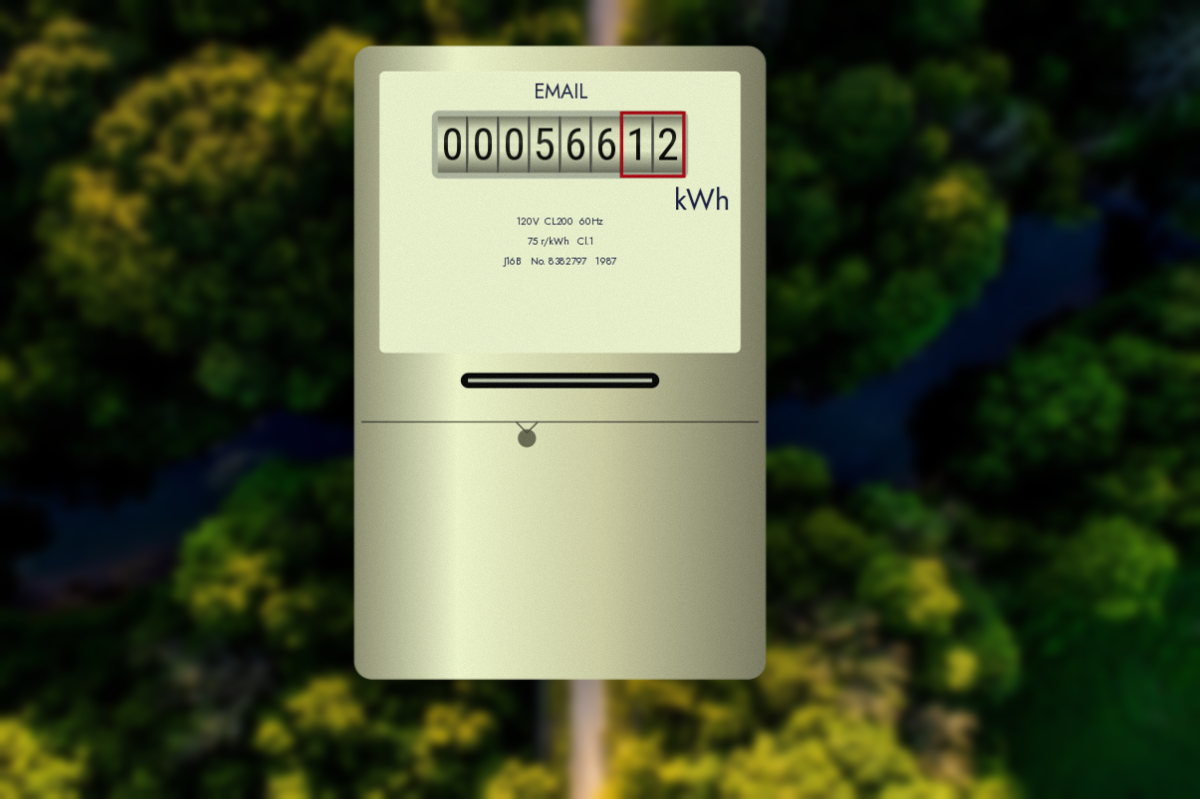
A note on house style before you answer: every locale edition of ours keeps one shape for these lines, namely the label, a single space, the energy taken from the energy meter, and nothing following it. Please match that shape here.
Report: 566.12 kWh
